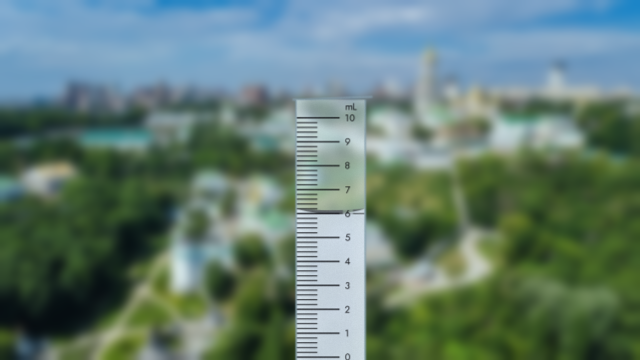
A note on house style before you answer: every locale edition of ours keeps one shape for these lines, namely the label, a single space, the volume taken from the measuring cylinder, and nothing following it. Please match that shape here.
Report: 6 mL
